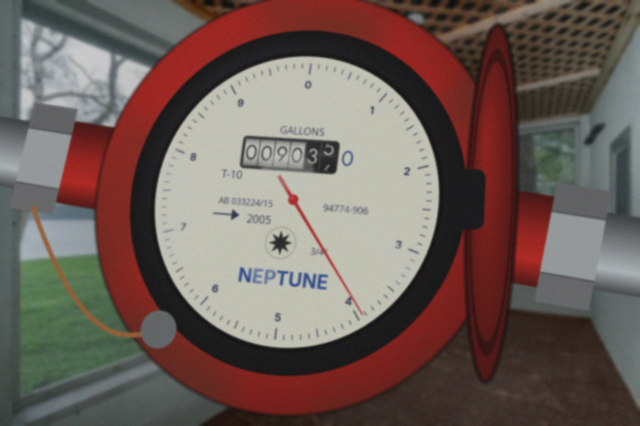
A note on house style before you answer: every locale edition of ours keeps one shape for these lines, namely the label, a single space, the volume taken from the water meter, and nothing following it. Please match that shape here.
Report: 90353.9 gal
